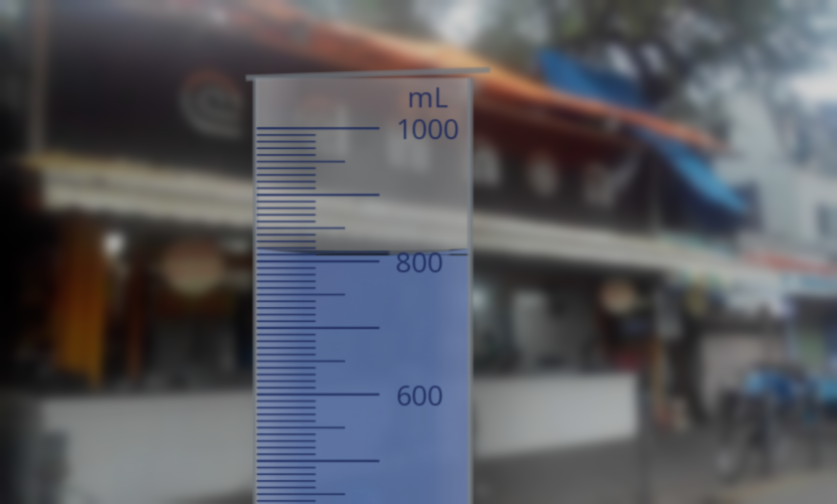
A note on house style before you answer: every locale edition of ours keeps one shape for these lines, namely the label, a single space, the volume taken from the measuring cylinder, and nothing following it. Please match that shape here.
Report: 810 mL
